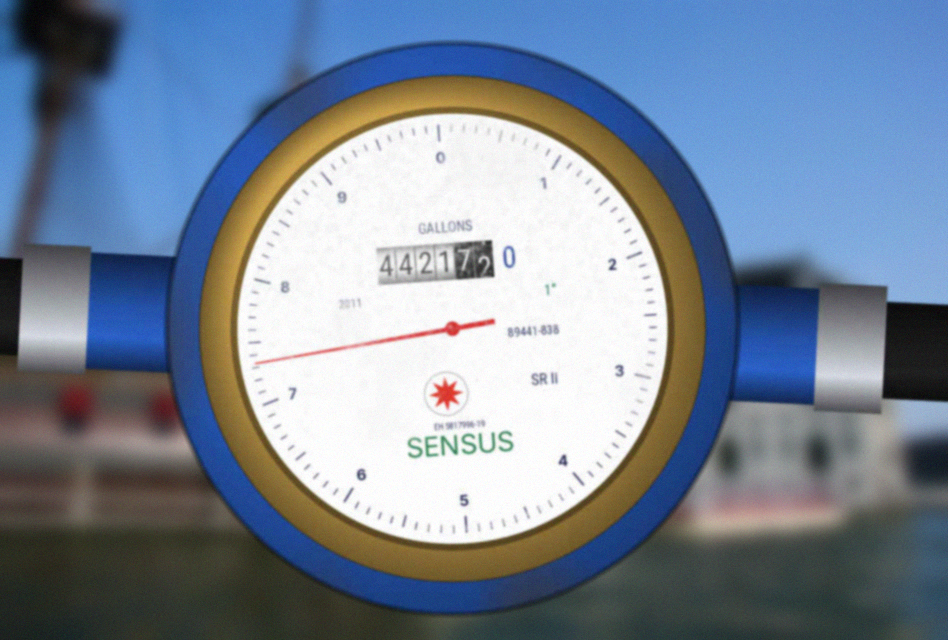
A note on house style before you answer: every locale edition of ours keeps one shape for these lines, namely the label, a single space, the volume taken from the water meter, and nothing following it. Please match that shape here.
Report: 4421717.3 gal
